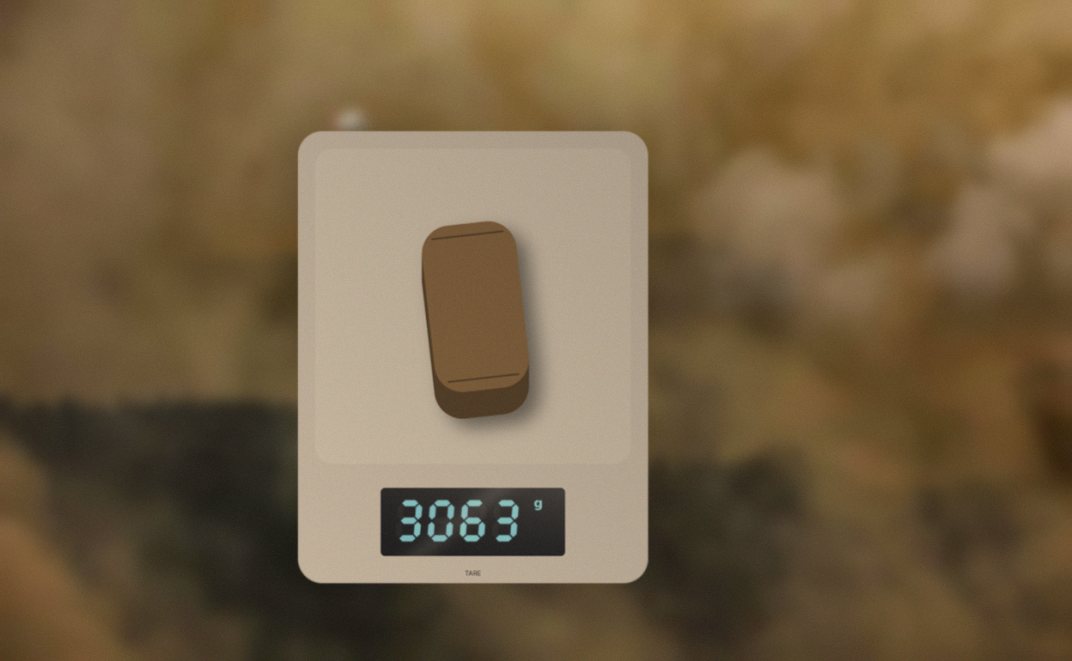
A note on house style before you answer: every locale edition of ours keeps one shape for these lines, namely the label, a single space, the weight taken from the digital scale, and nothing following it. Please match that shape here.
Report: 3063 g
